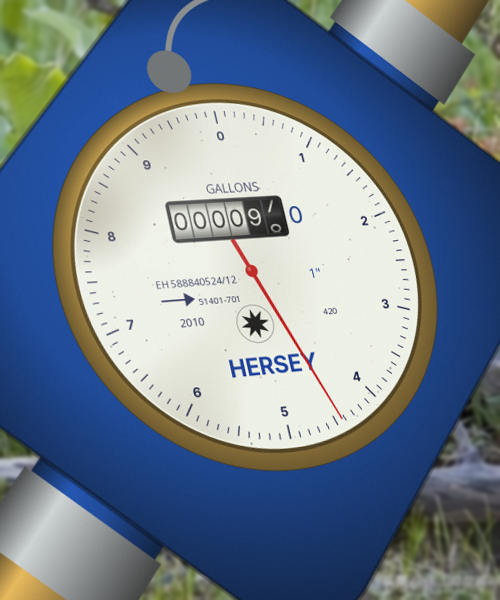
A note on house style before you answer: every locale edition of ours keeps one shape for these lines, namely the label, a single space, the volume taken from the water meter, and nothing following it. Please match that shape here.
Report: 974.4 gal
